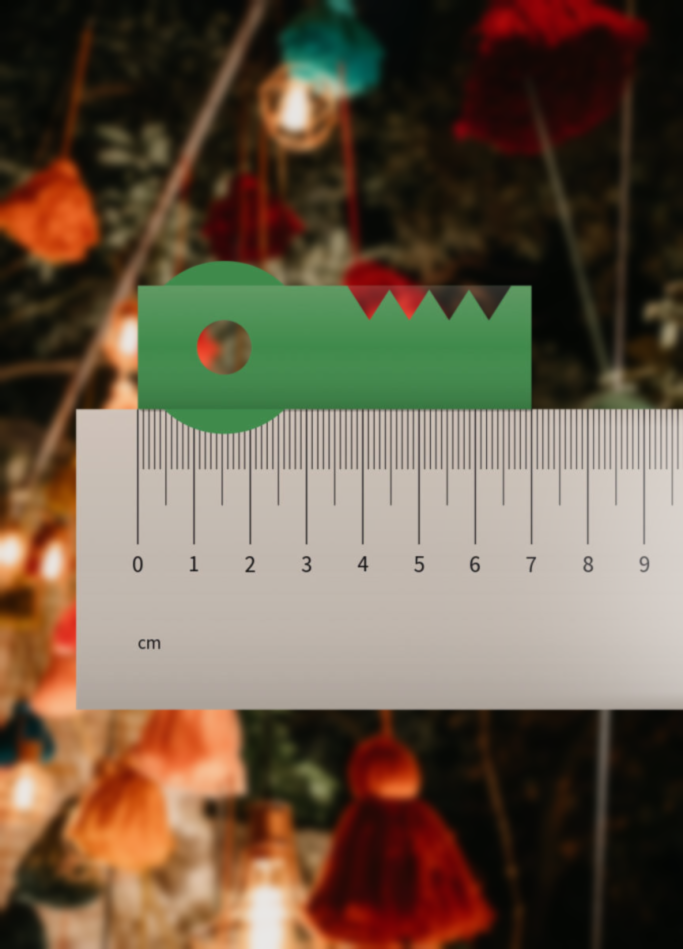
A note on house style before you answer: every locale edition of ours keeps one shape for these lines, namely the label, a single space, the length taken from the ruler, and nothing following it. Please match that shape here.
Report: 7 cm
